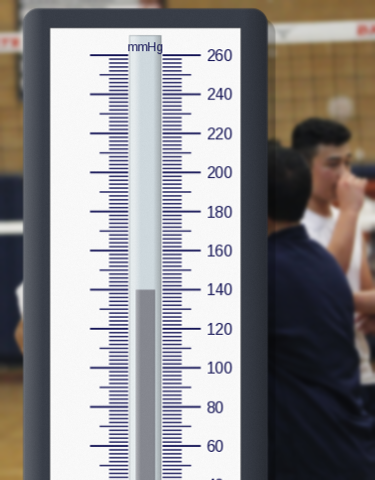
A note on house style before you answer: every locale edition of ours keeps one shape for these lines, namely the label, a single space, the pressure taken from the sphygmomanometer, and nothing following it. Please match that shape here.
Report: 140 mmHg
